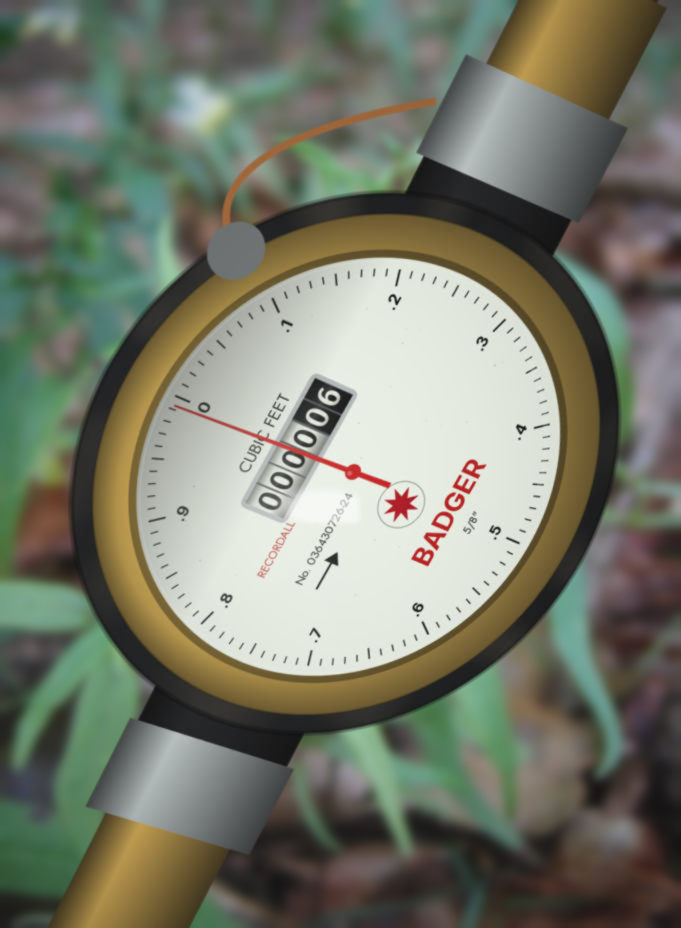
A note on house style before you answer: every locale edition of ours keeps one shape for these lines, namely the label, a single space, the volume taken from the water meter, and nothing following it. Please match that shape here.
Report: 5.99 ft³
